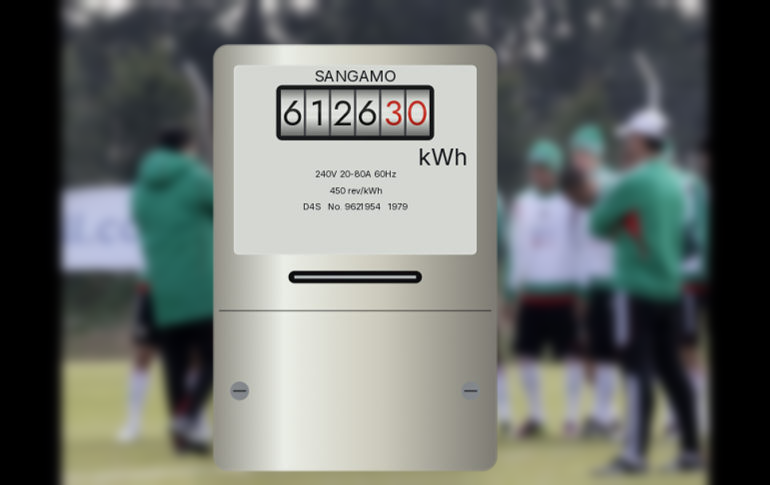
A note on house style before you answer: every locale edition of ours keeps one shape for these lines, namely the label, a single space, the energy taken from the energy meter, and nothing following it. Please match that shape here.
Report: 6126.30 kWh
